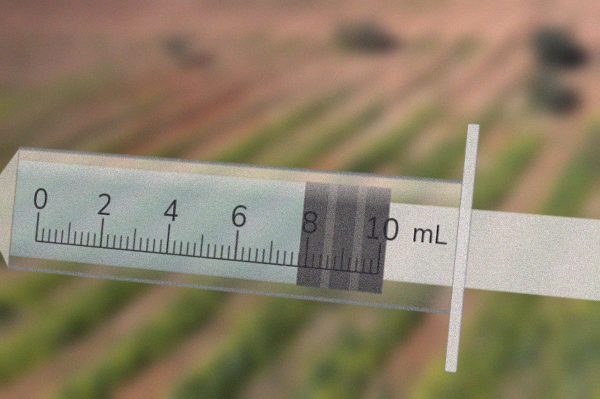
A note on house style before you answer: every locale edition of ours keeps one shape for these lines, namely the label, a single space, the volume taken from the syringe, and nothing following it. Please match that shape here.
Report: 7.8 mL
